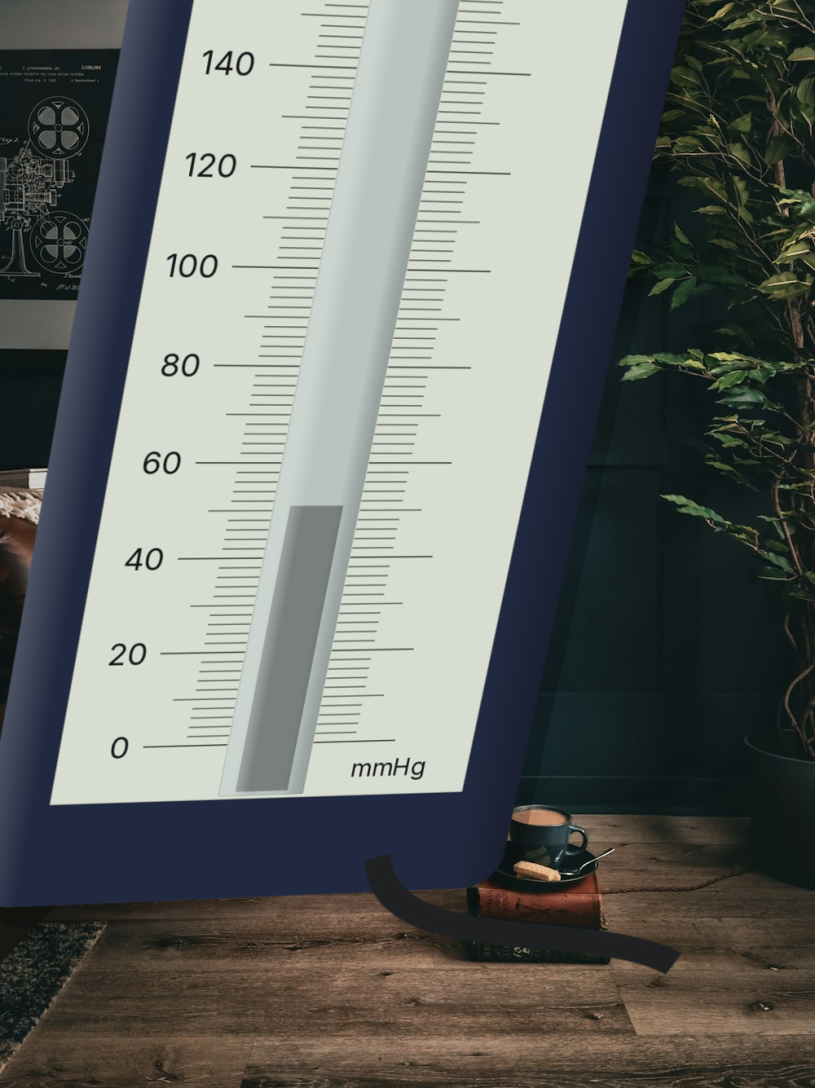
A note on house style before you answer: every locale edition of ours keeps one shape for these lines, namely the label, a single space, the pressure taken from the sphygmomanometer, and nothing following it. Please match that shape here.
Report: 51 mmHg
